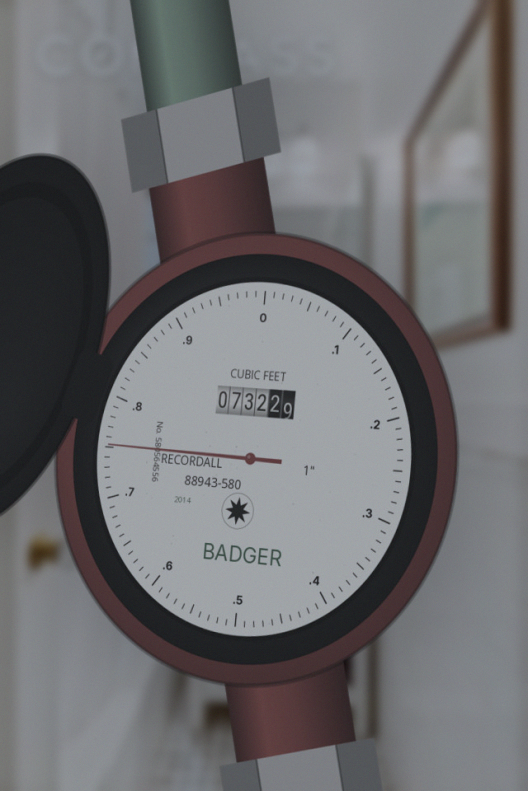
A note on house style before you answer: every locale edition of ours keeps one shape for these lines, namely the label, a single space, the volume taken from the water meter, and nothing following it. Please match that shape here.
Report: 73228.75 ft³
